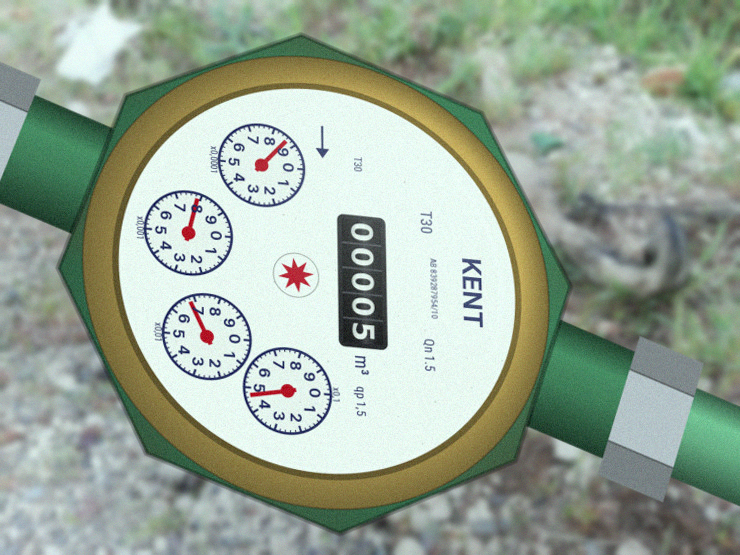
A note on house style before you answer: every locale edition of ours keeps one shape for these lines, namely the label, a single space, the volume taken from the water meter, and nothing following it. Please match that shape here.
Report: 5.4678 m³
